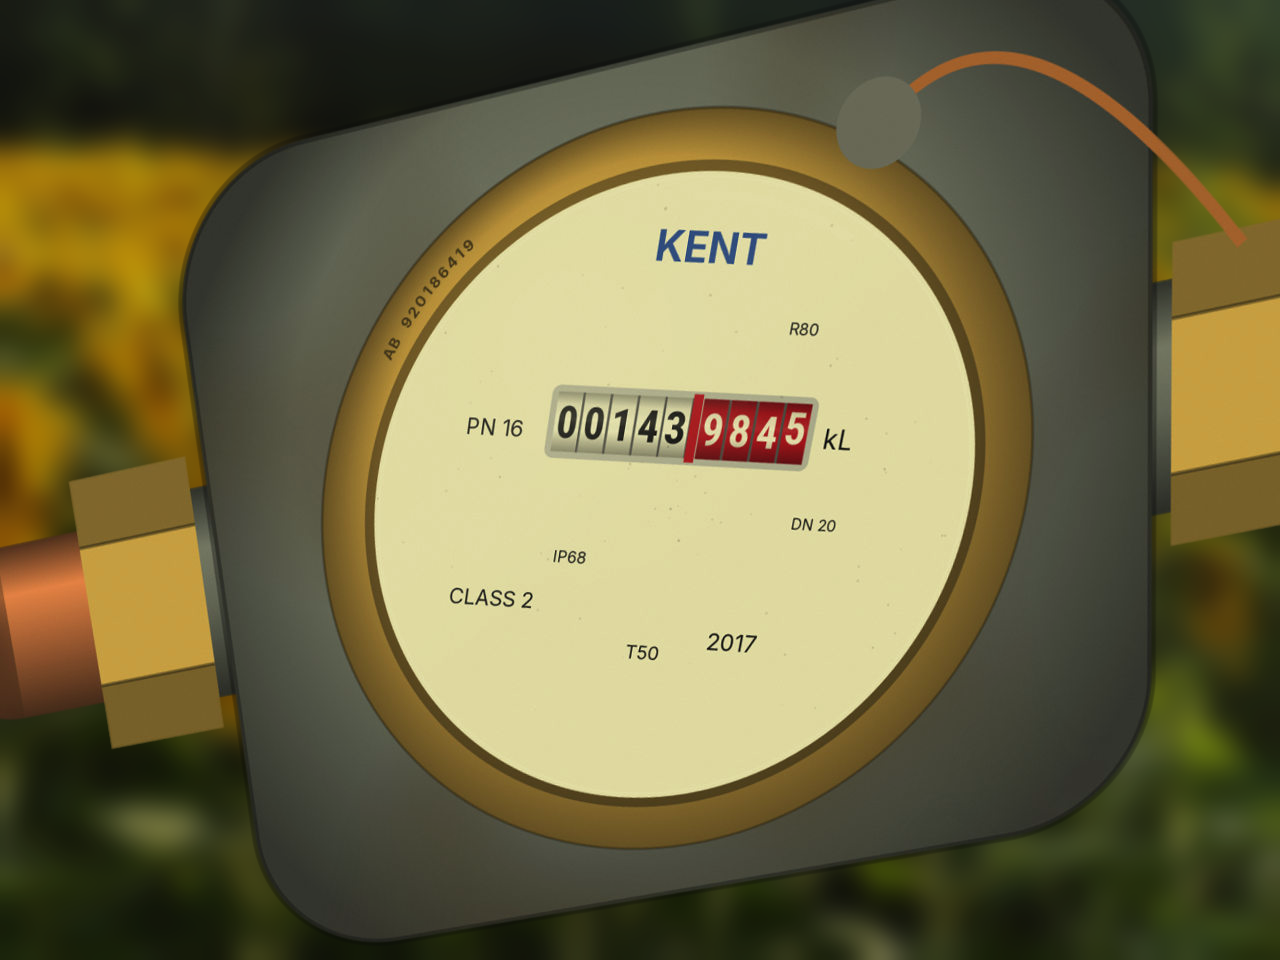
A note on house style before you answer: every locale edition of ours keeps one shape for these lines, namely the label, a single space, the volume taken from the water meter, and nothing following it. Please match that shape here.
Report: 143.9845 kL
